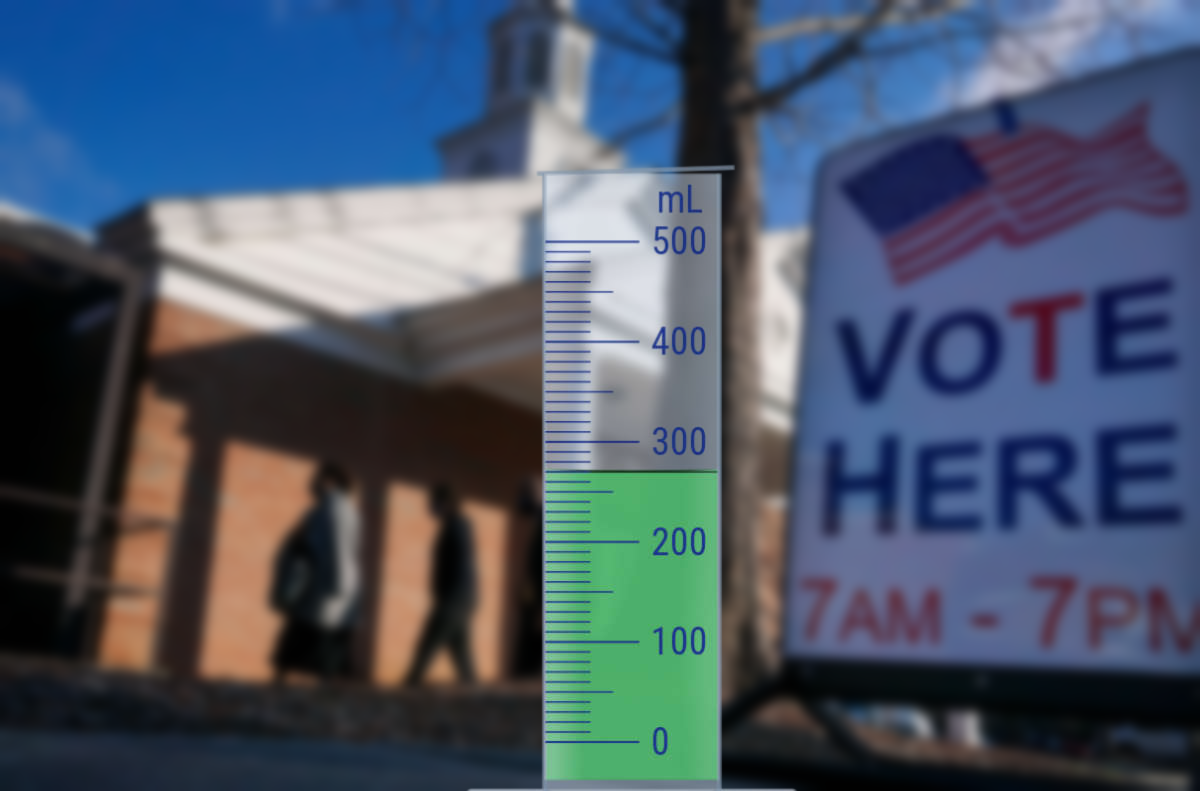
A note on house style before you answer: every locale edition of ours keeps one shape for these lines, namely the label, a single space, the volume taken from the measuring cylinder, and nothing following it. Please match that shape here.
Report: 270 mL
